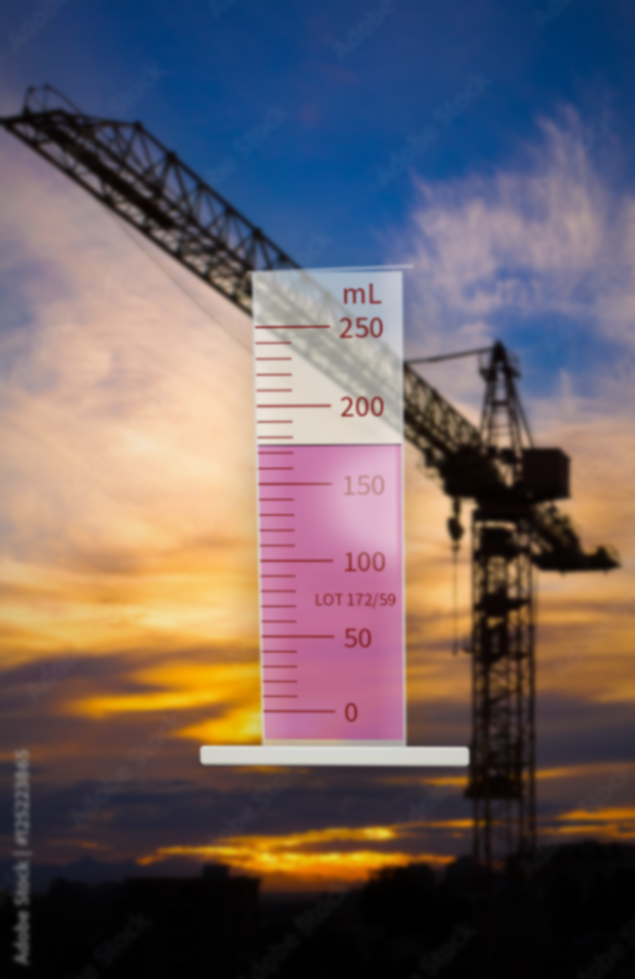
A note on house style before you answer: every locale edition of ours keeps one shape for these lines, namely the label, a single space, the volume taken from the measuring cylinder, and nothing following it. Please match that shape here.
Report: 175 mL
